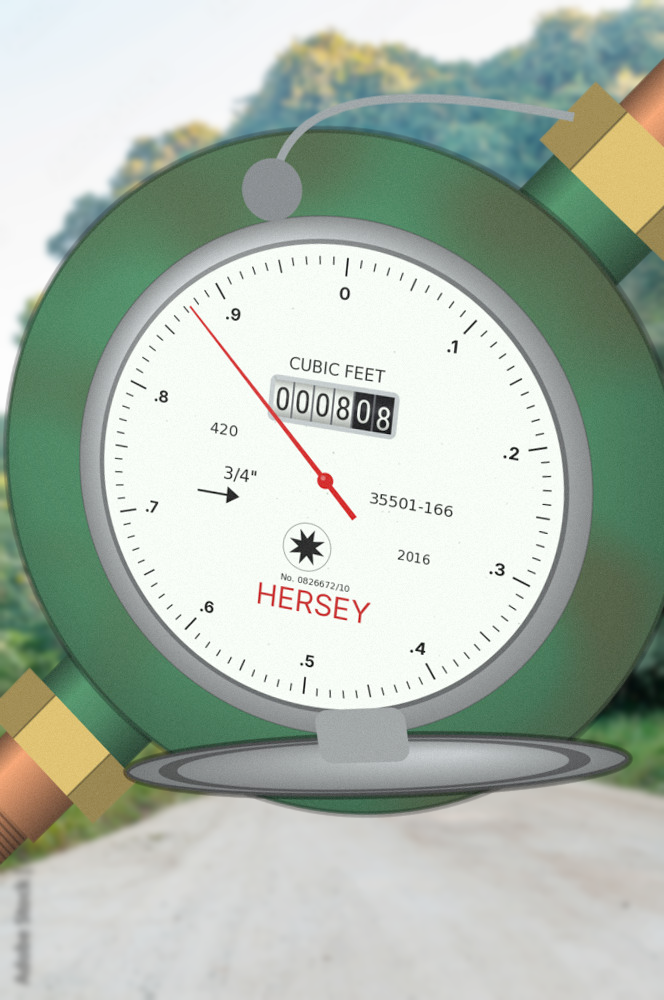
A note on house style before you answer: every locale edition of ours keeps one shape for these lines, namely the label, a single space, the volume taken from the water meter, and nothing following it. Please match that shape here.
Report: 807.87 ft³
